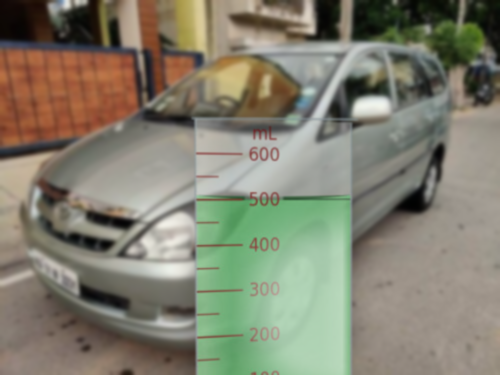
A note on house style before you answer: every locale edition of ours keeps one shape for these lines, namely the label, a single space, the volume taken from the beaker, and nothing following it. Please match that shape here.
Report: 500 mL
